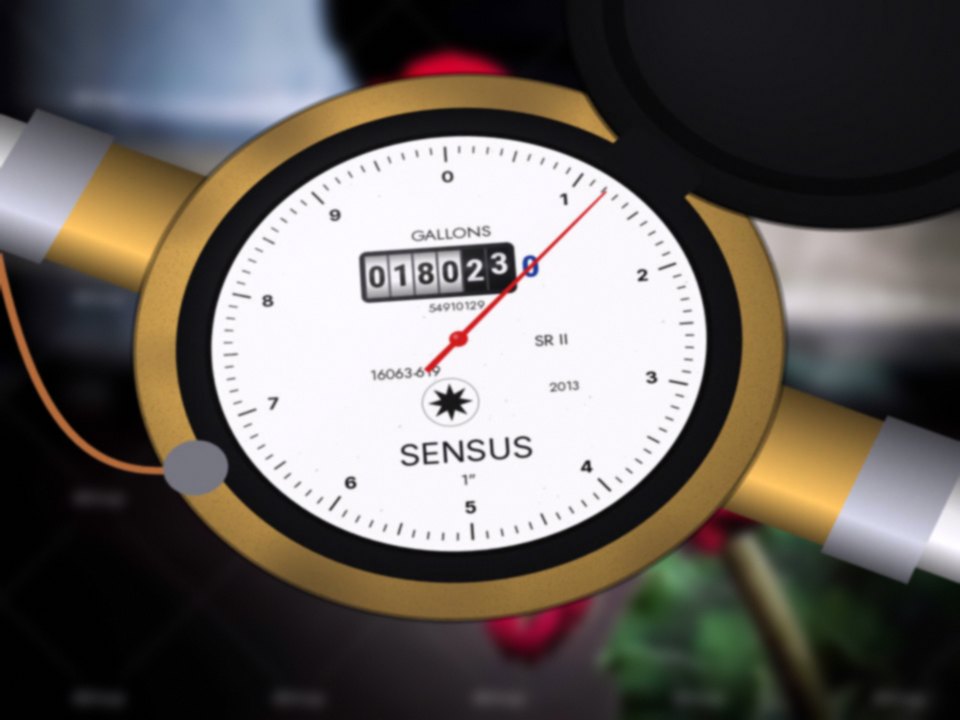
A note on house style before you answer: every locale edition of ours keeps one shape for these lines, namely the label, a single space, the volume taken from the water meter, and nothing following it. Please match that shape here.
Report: 180231.2 gal
